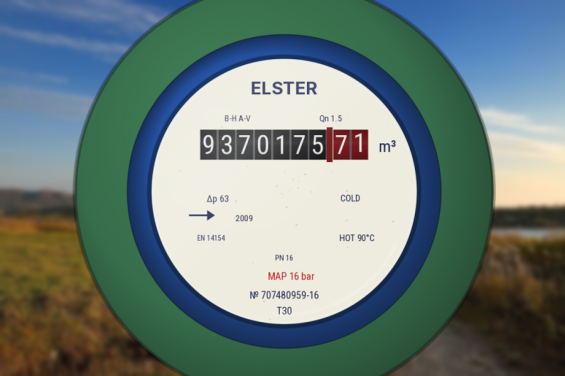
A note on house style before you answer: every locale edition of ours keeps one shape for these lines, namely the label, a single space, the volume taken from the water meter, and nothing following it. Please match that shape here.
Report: 9370175.71 m³
